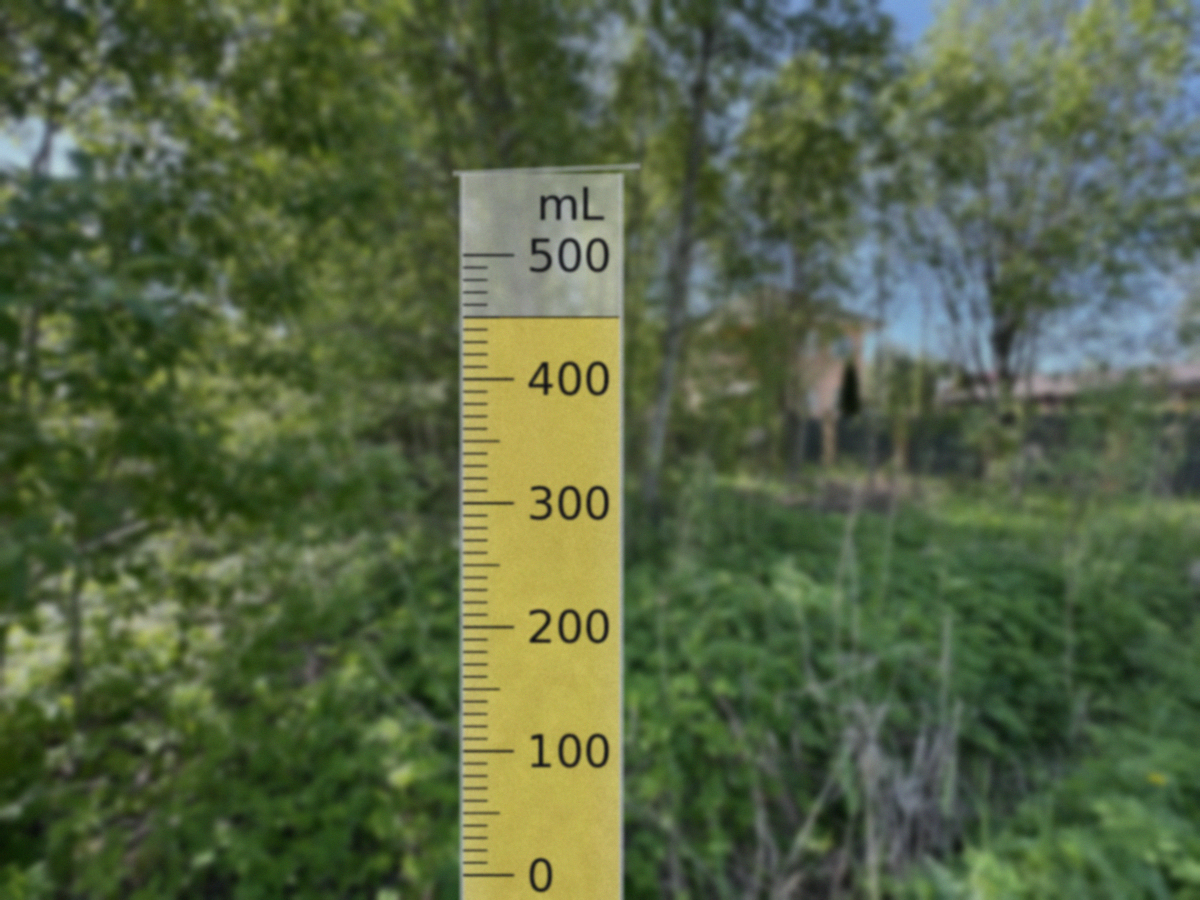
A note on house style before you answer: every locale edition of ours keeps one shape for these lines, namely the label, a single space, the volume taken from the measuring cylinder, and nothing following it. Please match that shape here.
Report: 450 mL
